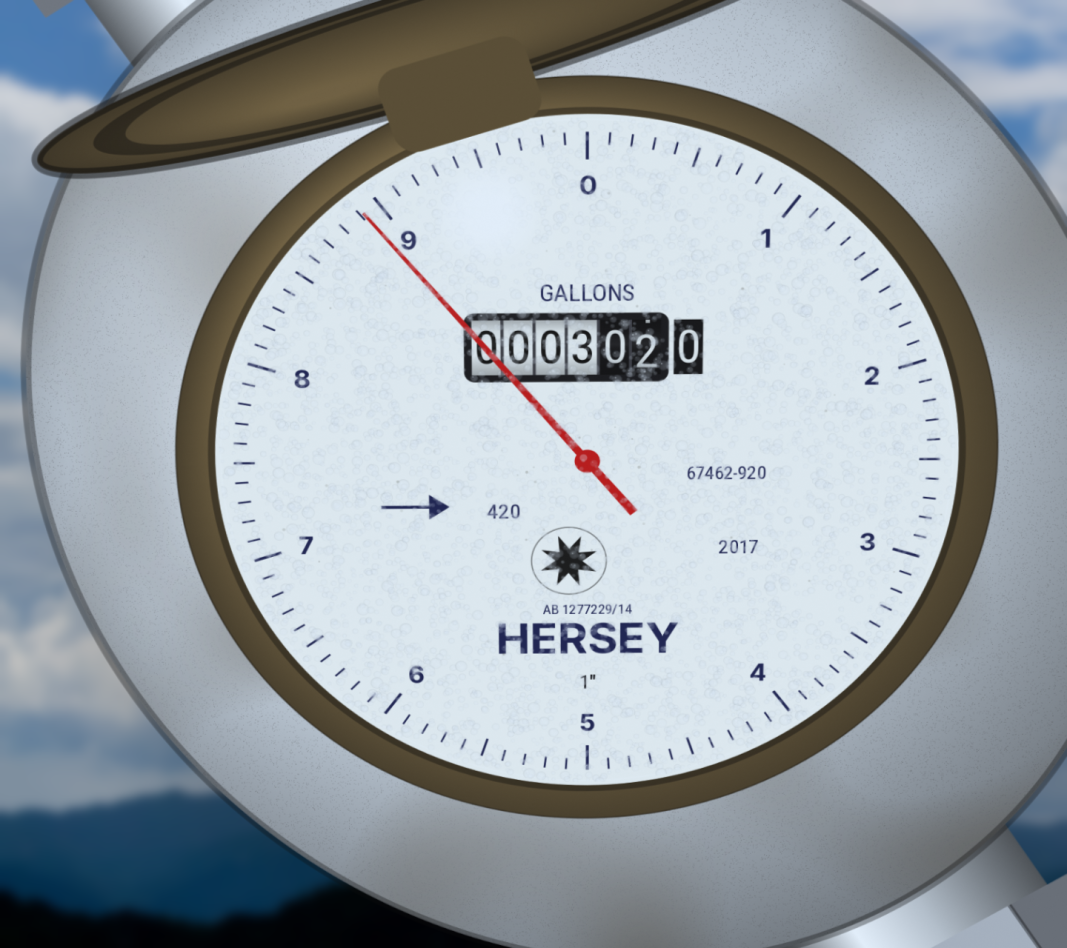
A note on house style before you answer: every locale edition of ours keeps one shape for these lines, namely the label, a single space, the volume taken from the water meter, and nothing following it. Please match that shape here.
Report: 3018.9 gal
